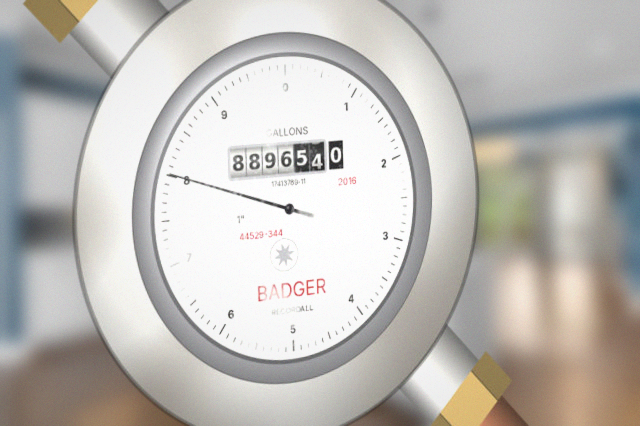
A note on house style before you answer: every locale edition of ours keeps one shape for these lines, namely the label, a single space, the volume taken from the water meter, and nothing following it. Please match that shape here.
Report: 8896538.0 gal
